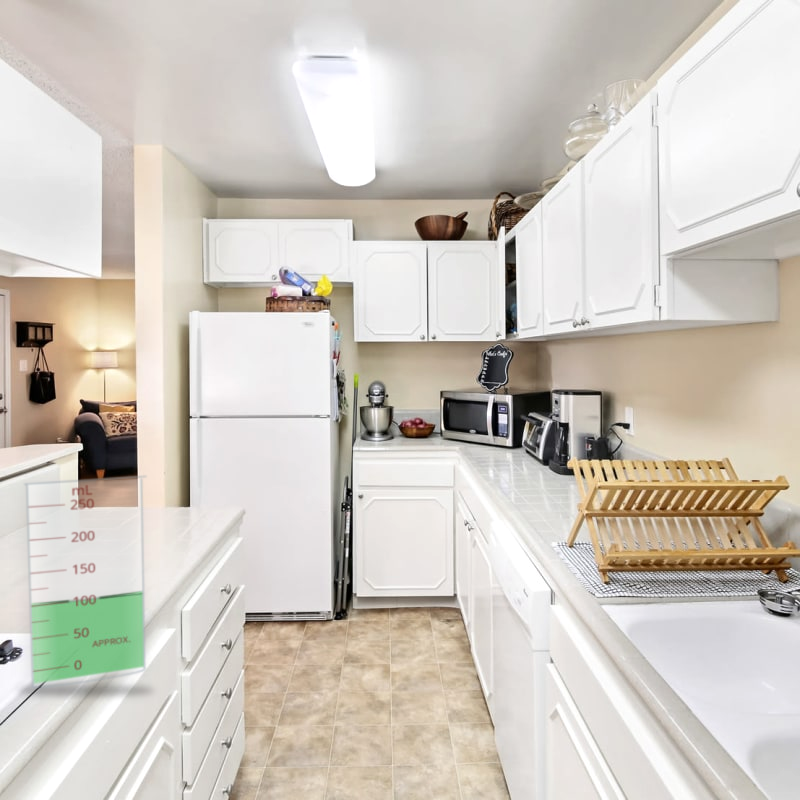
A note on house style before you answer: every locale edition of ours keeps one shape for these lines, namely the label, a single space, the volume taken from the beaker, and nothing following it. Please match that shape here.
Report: 100 mL
